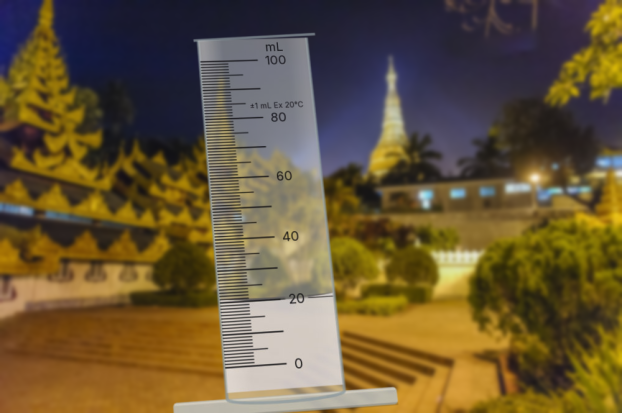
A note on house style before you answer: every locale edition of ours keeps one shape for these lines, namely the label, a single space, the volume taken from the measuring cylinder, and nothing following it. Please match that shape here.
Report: 20 mL
